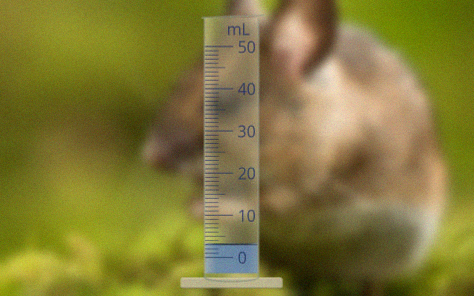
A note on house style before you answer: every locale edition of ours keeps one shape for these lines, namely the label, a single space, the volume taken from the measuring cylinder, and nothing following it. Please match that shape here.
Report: 3 mL
